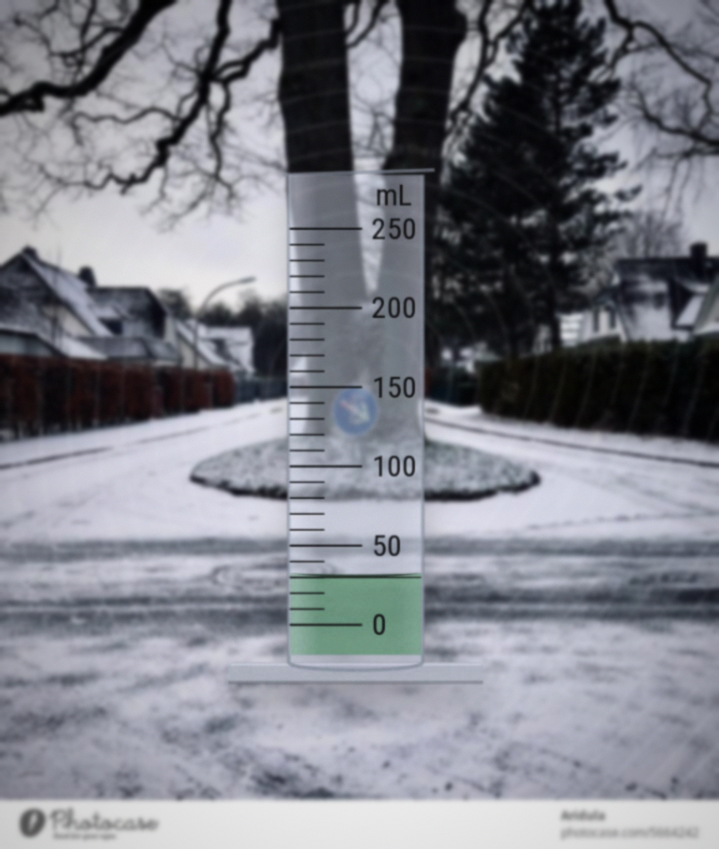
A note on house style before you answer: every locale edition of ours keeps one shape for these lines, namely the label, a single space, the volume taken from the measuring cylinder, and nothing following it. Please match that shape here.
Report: 30 mL
